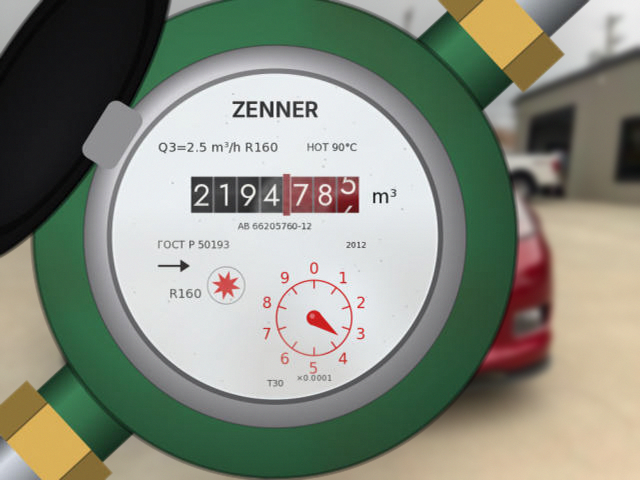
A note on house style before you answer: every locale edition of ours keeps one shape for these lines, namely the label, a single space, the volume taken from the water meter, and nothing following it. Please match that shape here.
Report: 2194.7853 m³
